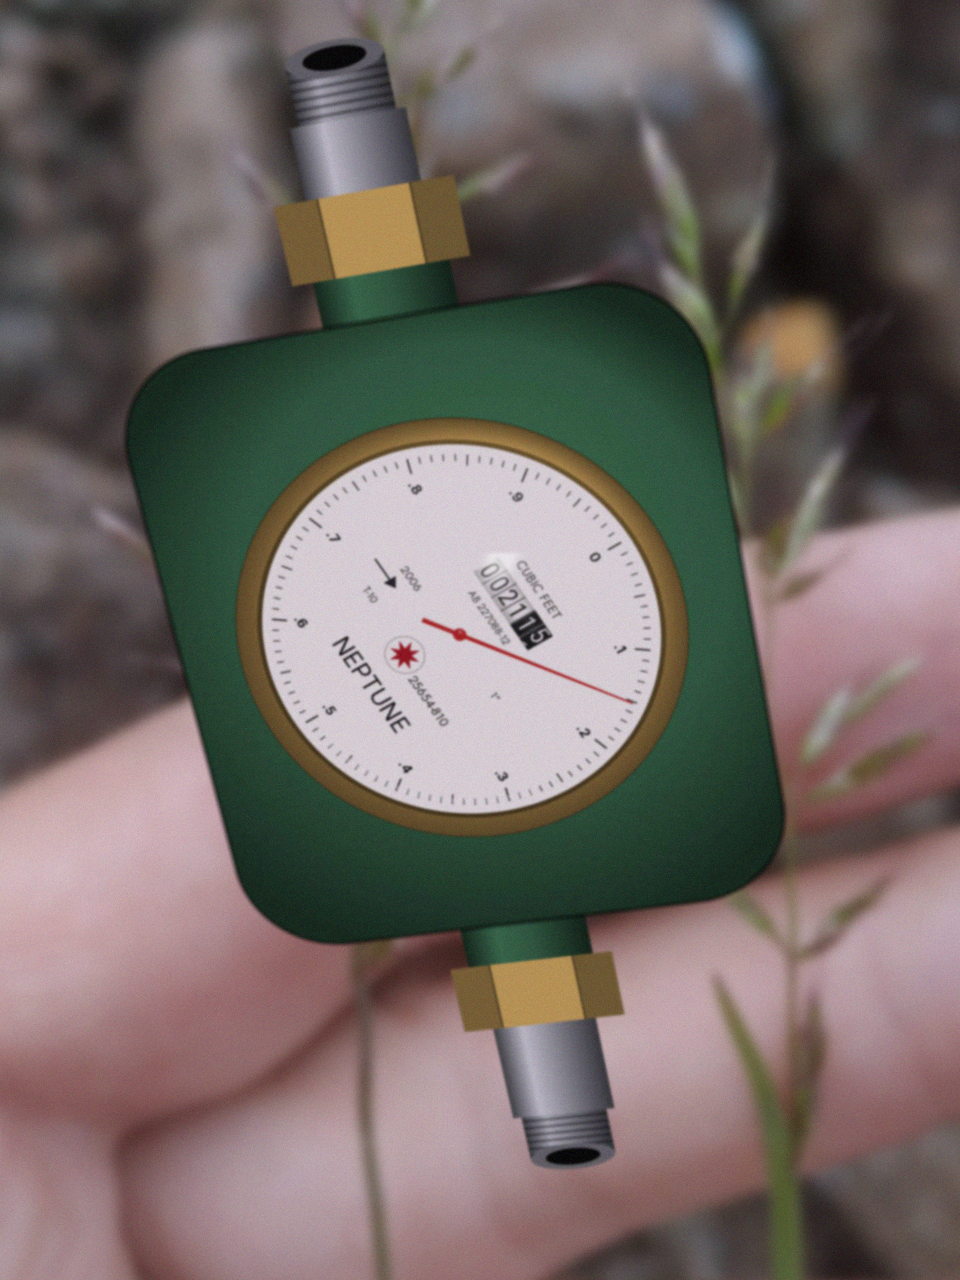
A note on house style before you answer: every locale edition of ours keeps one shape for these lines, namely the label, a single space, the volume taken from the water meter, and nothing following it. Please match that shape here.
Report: 2115.15 ft³
